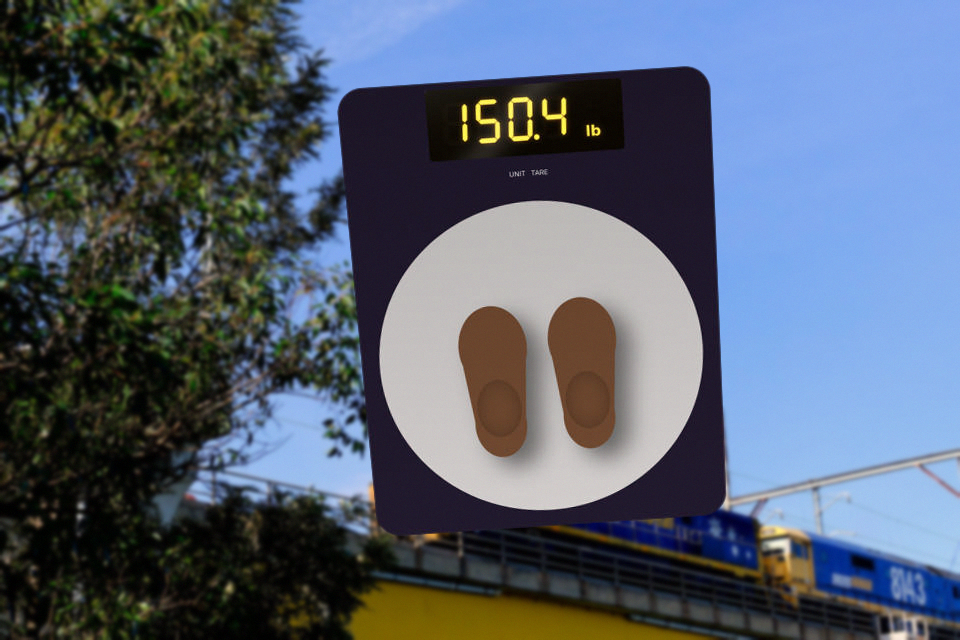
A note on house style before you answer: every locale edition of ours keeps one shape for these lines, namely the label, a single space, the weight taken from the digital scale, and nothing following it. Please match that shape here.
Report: 150.4 lb
